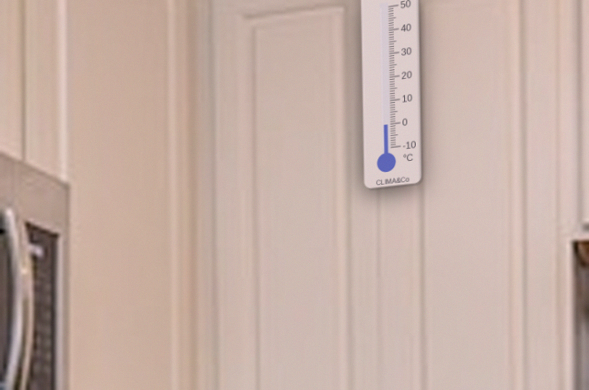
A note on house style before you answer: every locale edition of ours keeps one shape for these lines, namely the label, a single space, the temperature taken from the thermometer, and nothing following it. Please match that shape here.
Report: 0 °C
